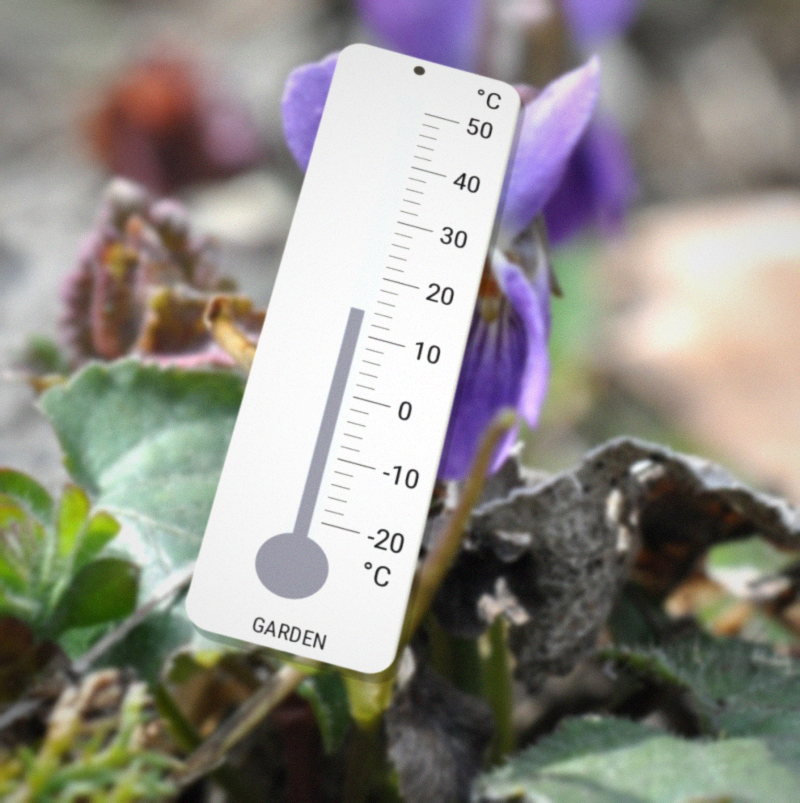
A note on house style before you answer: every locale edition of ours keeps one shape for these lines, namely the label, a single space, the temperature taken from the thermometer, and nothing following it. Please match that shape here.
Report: 14 °C
